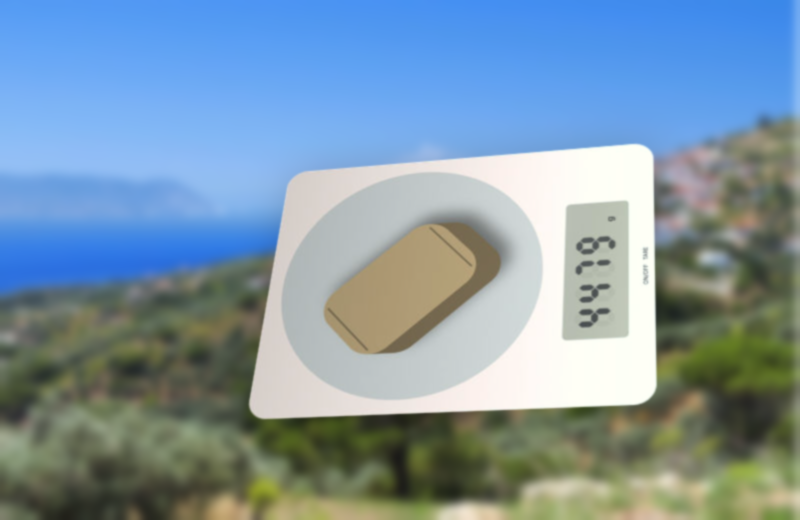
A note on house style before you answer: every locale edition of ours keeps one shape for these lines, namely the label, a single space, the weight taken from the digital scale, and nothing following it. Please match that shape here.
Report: 4479 g
